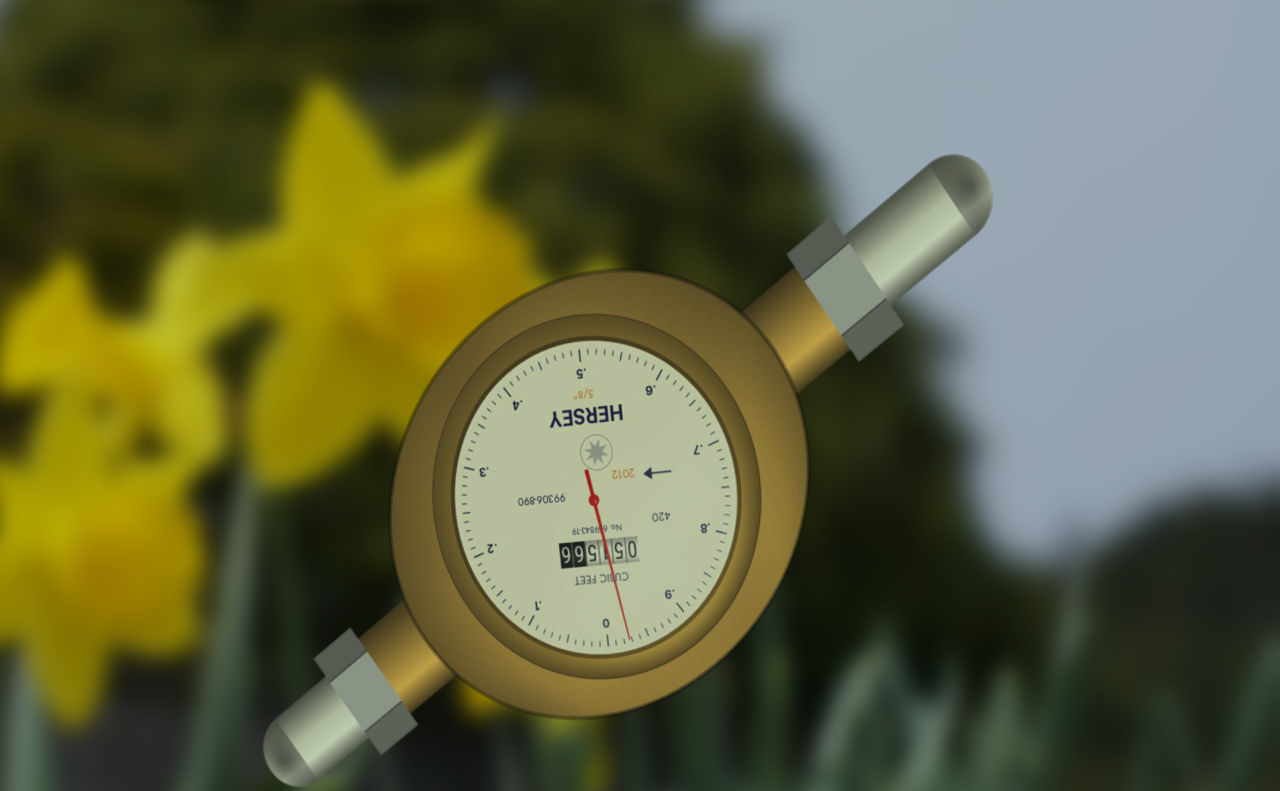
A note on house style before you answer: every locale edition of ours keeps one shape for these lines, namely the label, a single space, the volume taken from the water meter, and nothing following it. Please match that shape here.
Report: 51565.97 ft³
